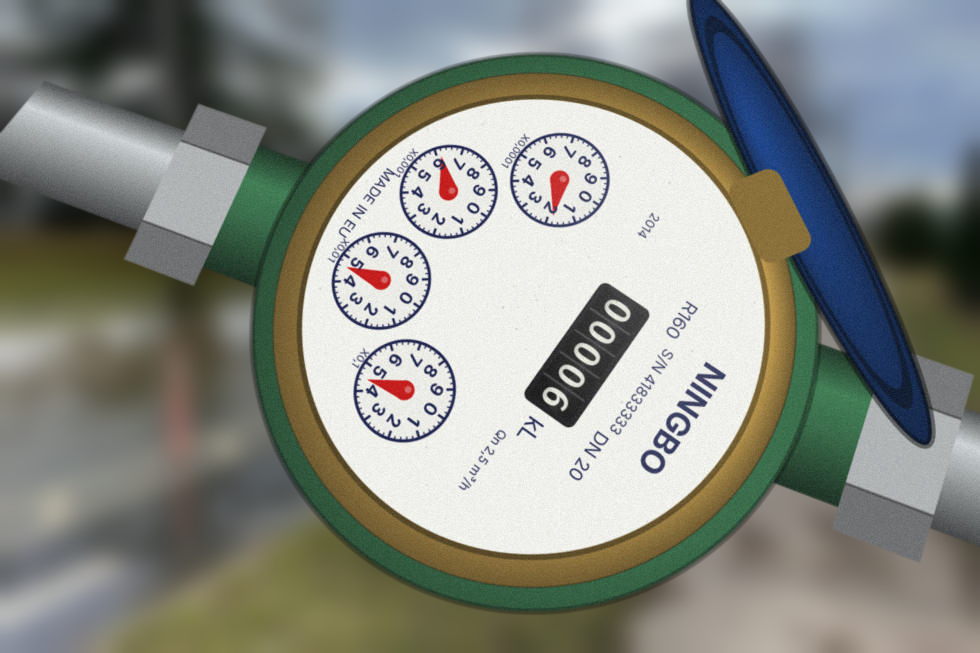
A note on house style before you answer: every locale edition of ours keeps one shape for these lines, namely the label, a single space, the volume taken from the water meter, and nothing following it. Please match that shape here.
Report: 6.4461 kL
